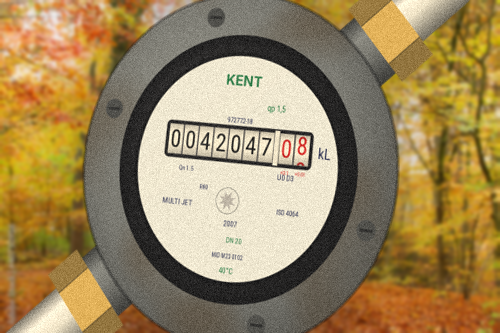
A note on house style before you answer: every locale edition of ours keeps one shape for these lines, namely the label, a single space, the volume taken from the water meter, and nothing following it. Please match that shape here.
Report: 42047.08 kL
